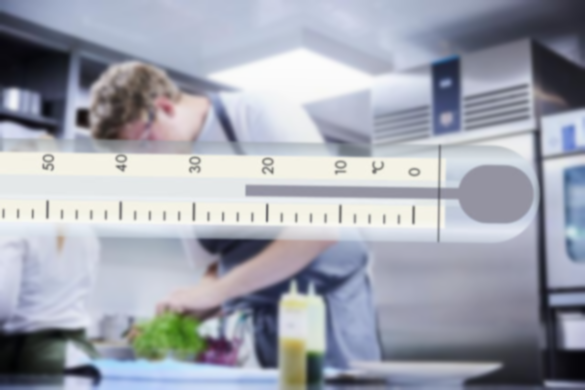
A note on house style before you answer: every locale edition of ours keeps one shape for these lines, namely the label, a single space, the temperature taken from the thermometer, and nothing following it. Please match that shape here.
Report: 23 °C
